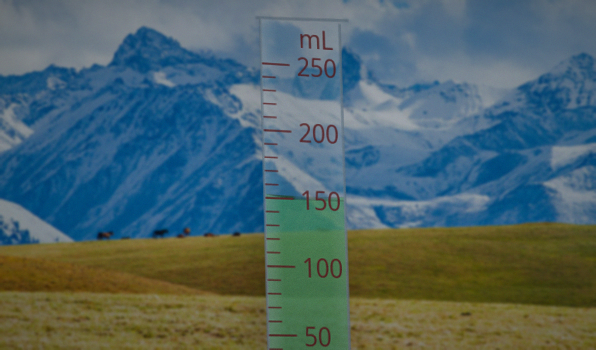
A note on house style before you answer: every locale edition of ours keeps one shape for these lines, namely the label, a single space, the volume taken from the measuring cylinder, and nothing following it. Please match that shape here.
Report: 150 mL
